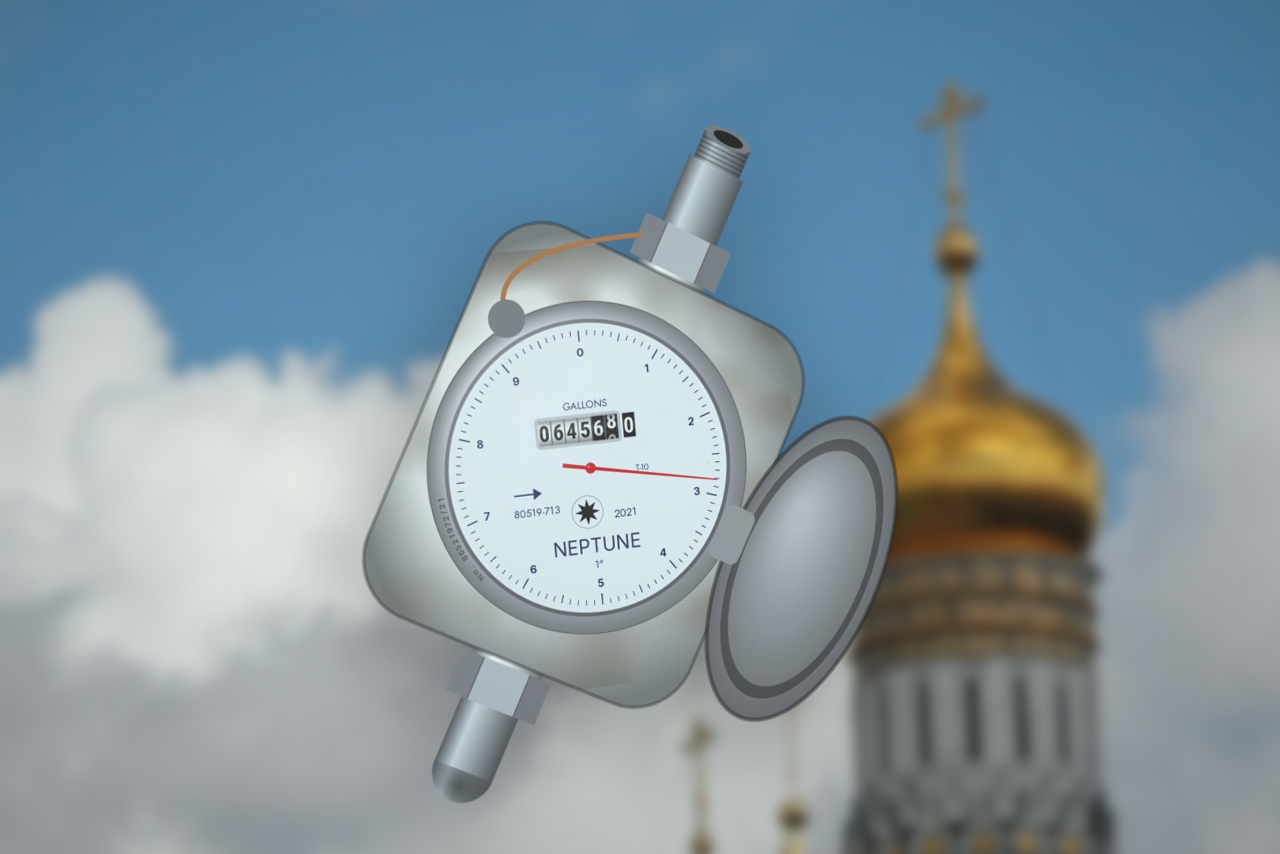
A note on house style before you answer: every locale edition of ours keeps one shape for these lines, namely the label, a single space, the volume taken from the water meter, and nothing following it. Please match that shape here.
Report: 645682.8 gal
